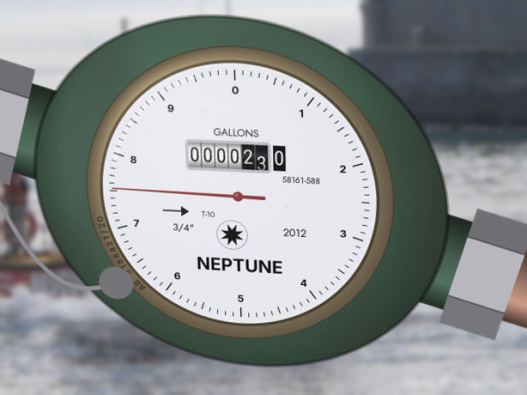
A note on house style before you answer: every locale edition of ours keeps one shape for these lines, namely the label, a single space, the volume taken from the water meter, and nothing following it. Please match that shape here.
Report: 227.5 gal
